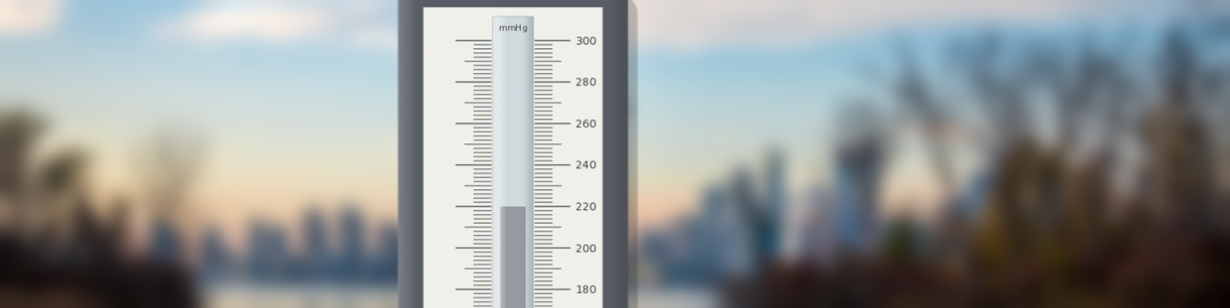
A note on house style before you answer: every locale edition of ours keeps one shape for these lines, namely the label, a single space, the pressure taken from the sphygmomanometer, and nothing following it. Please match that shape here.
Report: 220 mmHg
